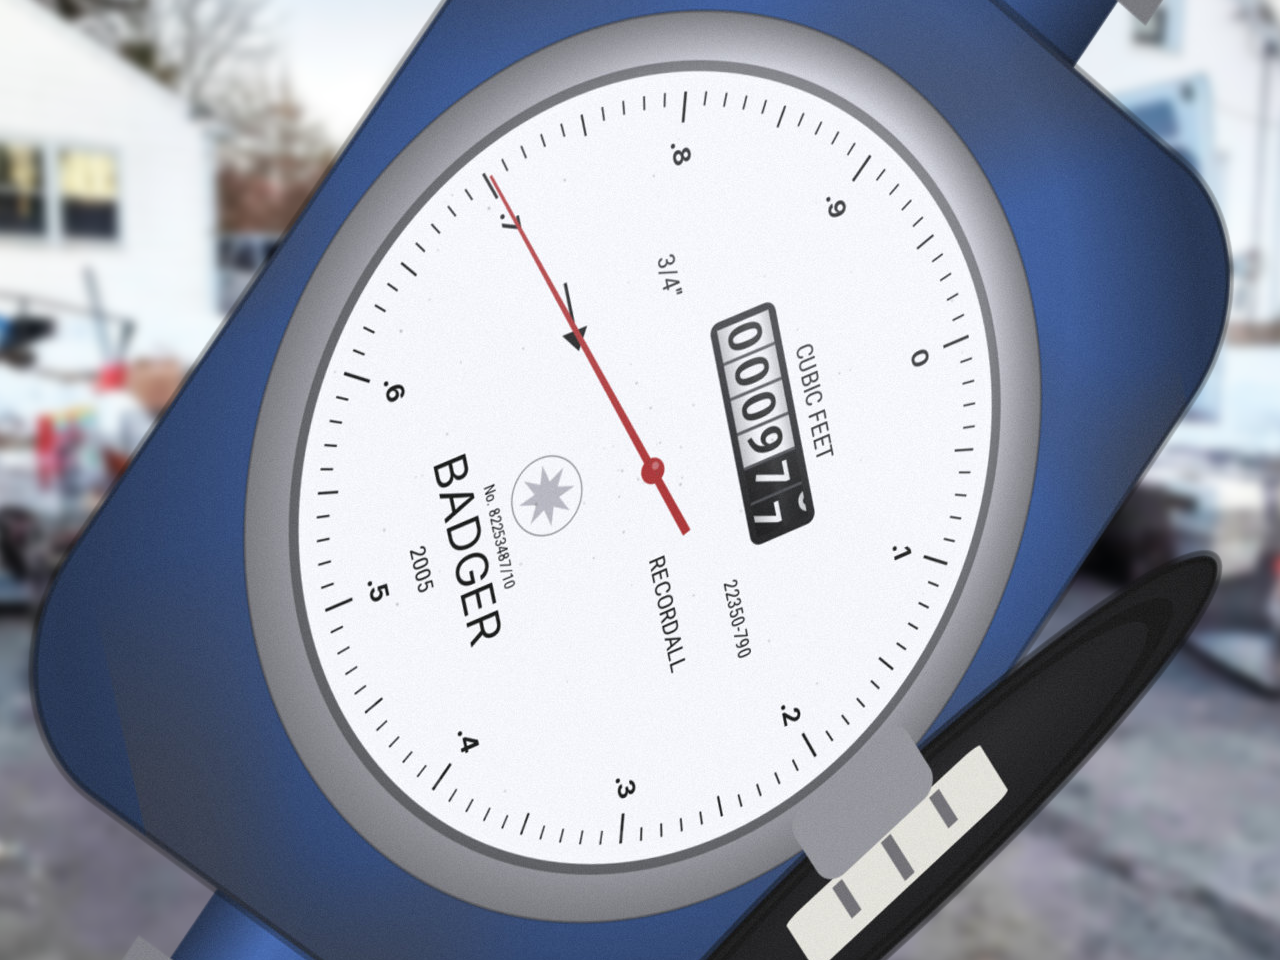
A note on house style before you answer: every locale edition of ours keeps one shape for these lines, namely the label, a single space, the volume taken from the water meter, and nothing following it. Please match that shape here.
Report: 976.70 ft³
